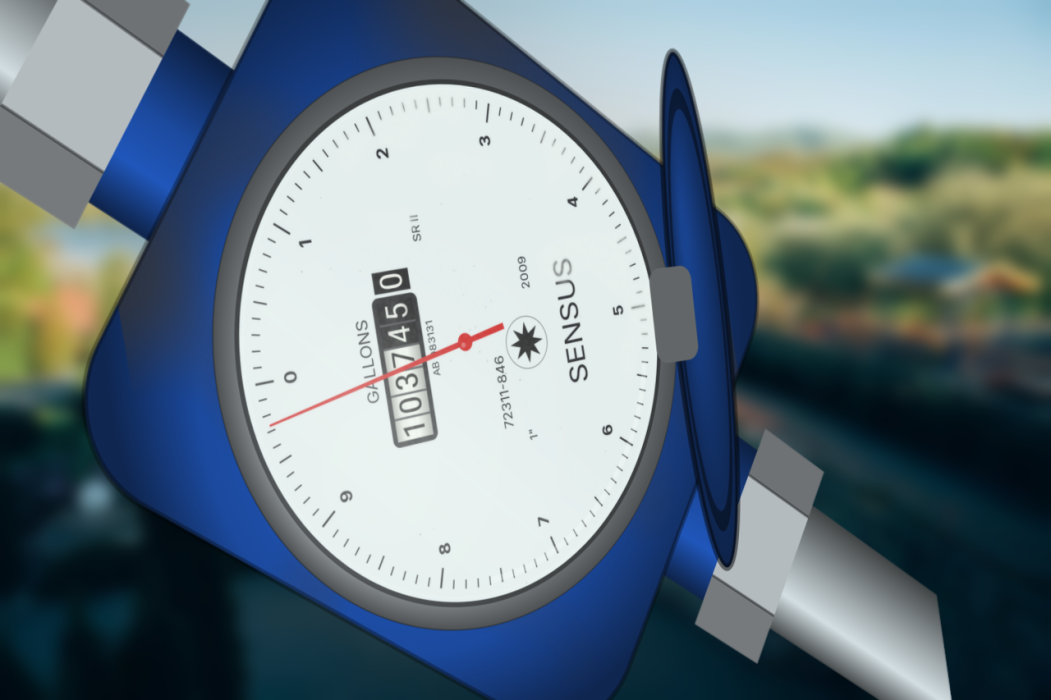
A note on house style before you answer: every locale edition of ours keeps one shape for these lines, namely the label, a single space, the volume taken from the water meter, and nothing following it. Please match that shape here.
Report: 1037449.7 gal
